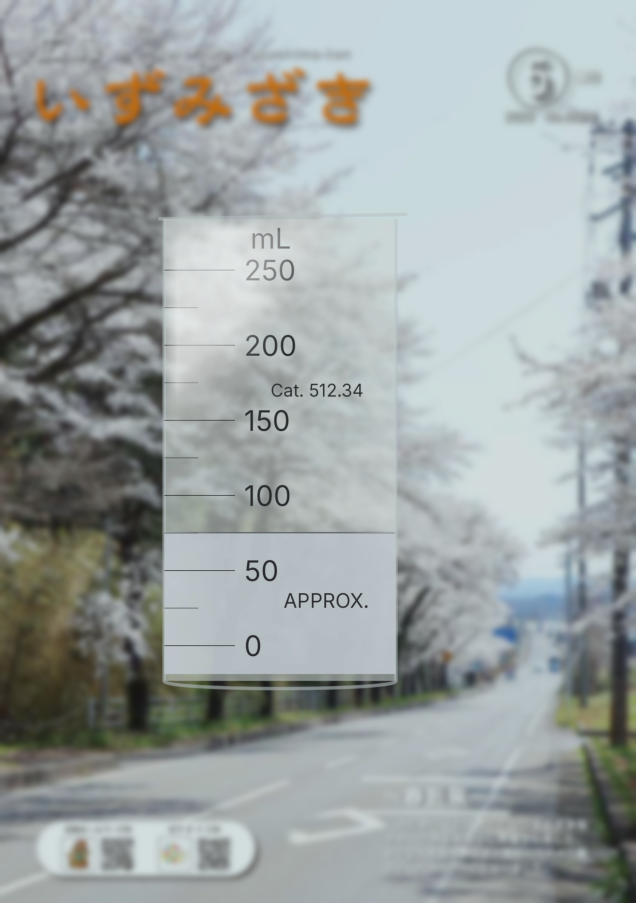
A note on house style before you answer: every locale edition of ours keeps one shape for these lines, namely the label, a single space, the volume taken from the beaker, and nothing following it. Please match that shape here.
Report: 75 mL
